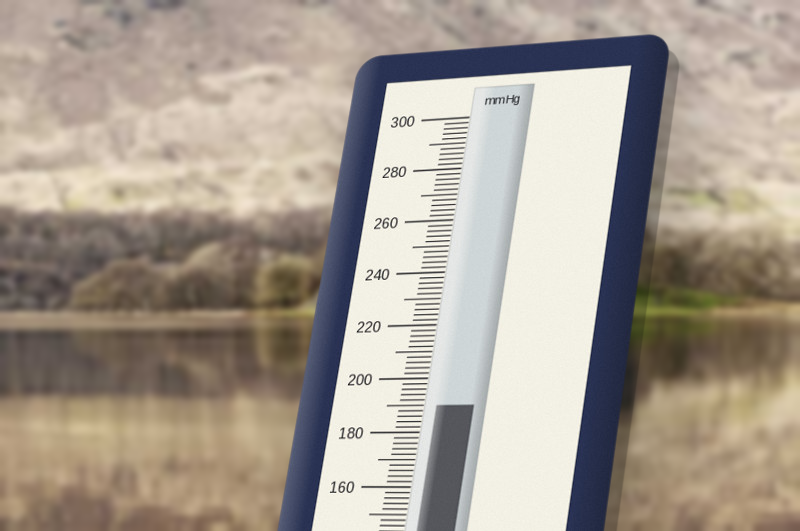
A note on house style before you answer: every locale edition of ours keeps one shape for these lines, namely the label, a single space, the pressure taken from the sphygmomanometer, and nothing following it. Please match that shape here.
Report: 190 mmHg
